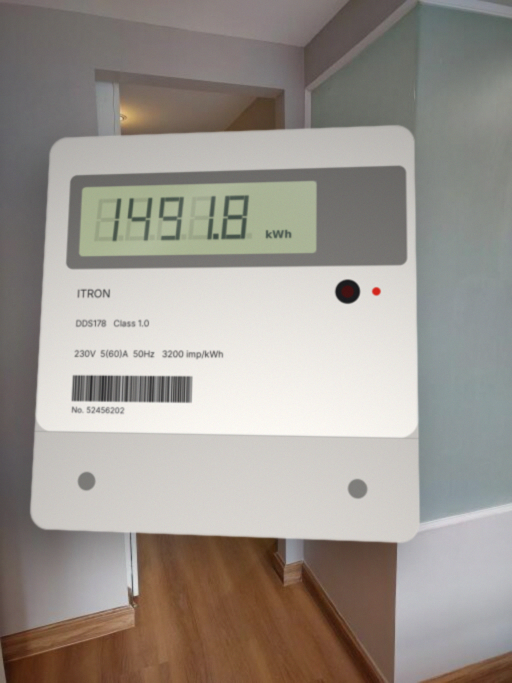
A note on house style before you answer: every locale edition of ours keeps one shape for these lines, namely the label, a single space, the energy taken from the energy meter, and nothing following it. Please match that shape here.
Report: 1491.8 kWh
